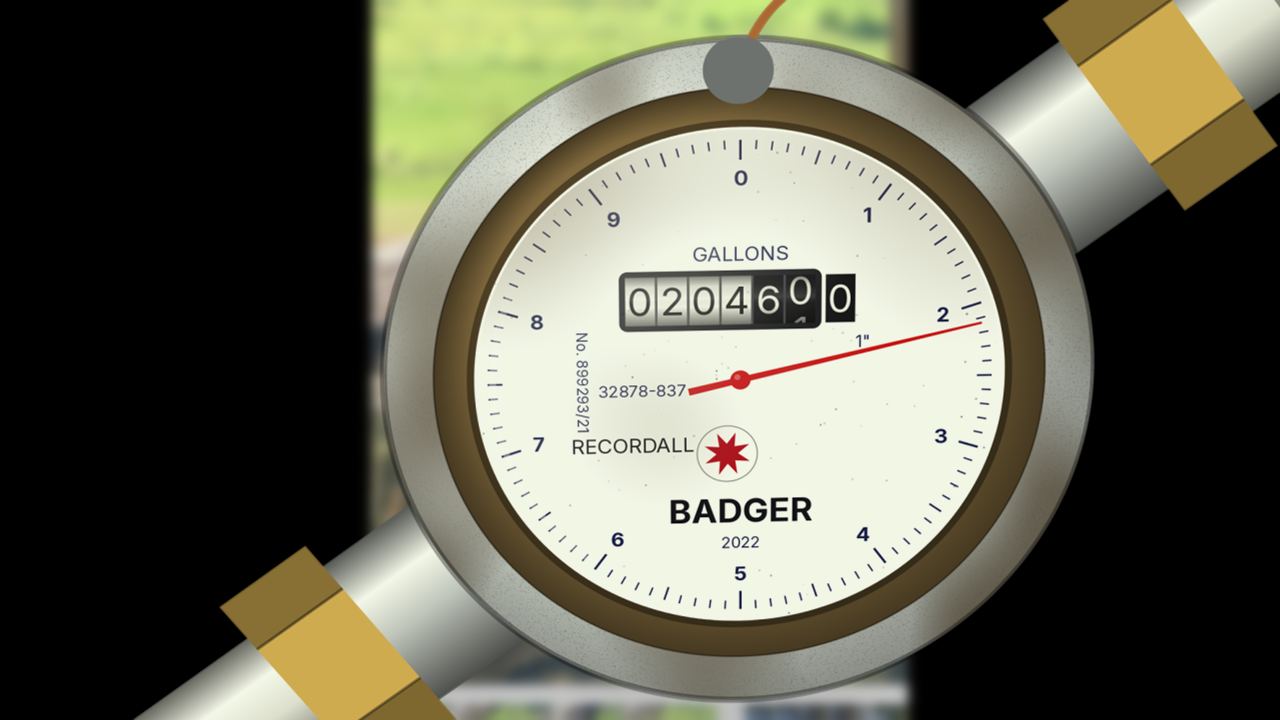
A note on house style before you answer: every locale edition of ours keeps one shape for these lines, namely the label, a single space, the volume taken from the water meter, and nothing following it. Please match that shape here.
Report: 204602.1 gal
